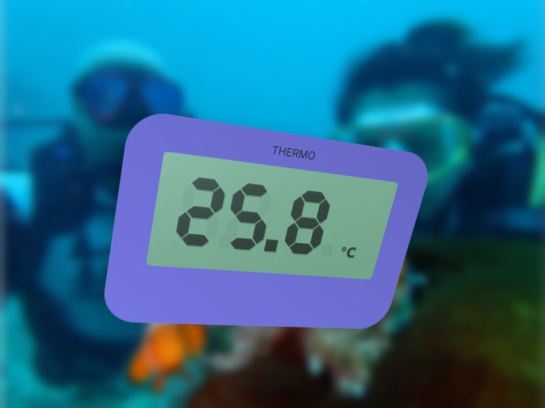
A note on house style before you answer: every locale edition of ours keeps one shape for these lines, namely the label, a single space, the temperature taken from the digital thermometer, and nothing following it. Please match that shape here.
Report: 25.8 °C
